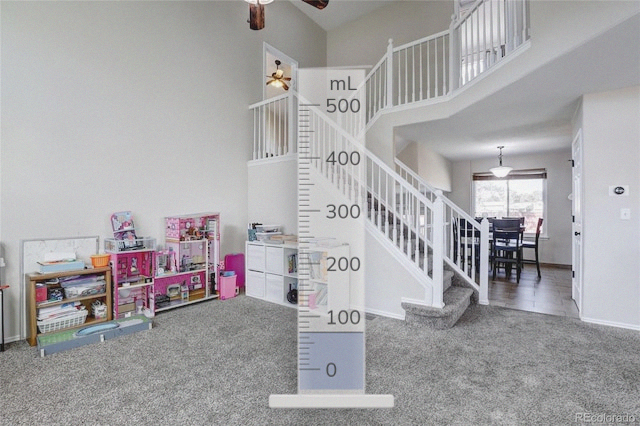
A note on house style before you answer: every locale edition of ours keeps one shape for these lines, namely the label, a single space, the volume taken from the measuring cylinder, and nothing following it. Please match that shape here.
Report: 70 mL
